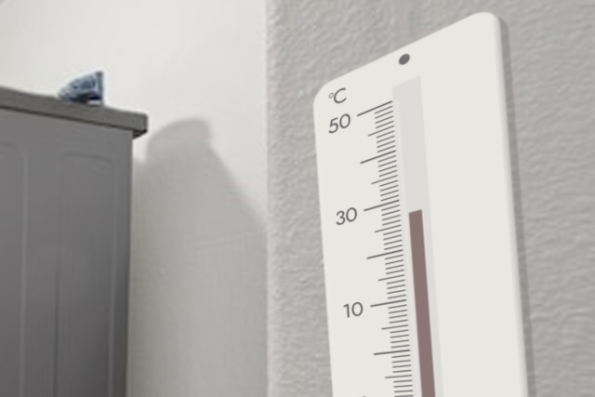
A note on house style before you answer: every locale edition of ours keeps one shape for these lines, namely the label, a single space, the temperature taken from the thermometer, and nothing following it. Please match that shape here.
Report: 27 °C
